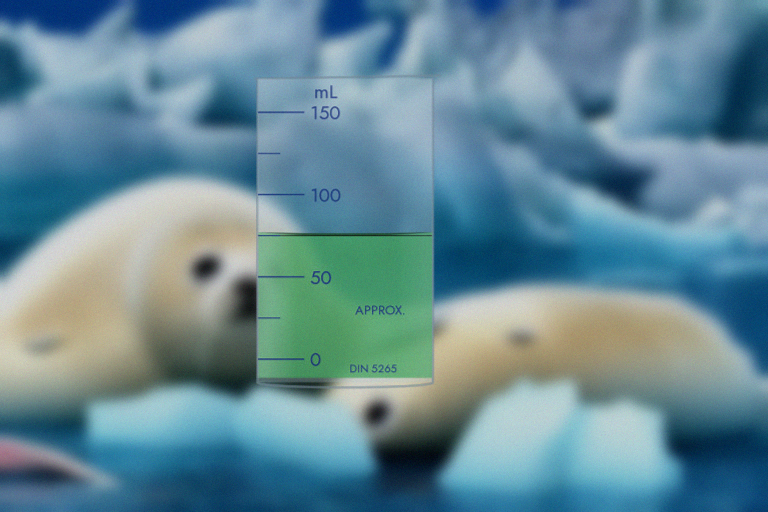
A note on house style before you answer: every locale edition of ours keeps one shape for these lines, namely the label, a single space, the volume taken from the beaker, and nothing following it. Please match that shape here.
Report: 75 mL
